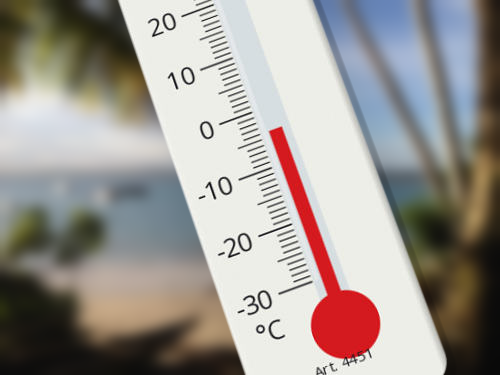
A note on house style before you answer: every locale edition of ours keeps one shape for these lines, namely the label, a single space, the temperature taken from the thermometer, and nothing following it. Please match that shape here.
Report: -4 °C
